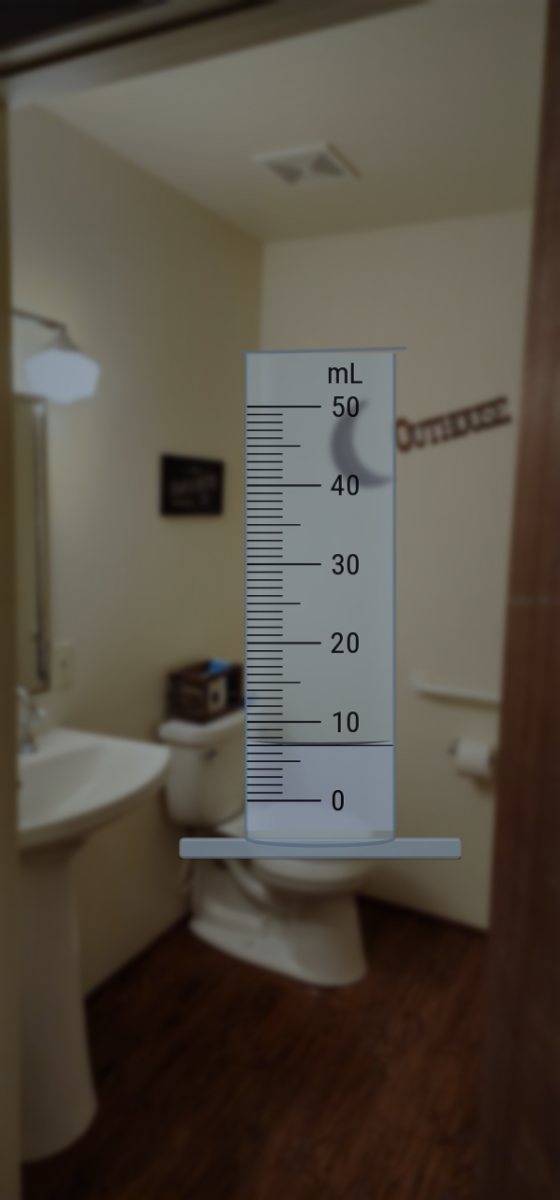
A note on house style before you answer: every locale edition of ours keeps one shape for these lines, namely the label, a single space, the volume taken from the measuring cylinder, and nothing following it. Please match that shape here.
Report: 7 mL
